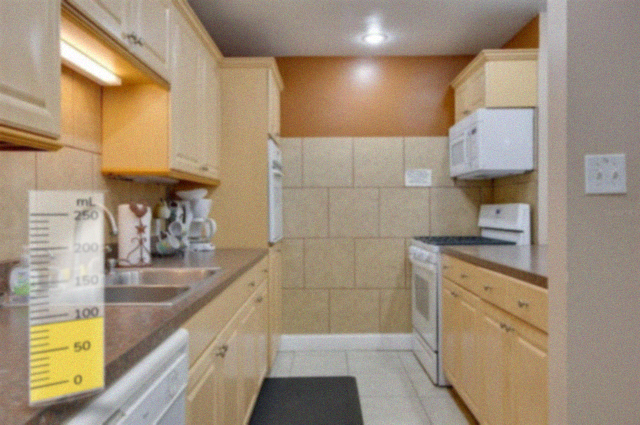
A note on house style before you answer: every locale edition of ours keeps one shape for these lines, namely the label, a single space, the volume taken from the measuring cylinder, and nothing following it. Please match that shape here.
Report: 90 mL
